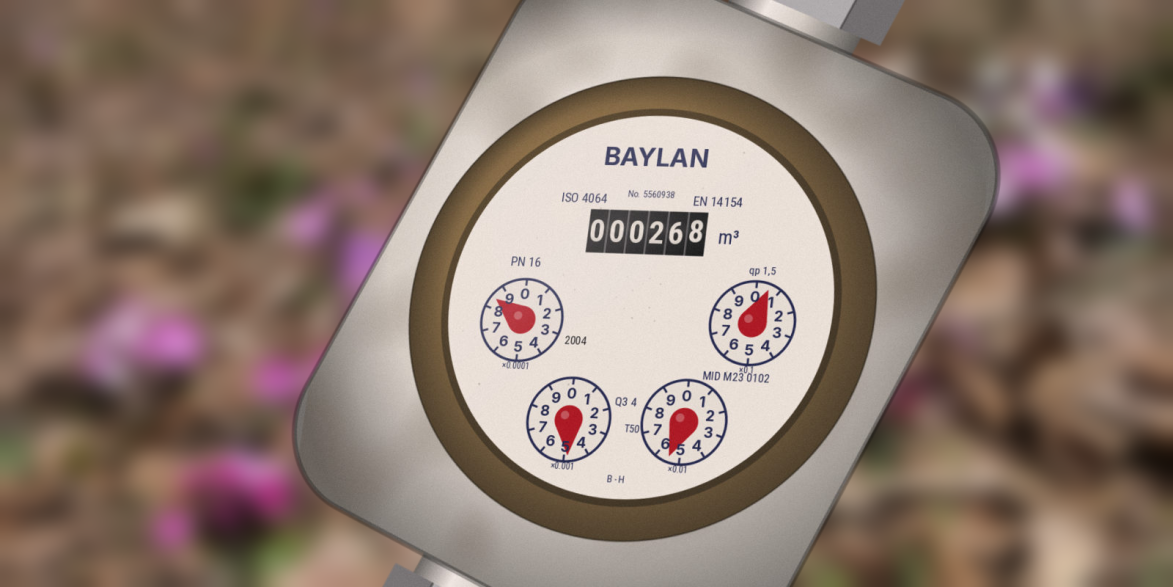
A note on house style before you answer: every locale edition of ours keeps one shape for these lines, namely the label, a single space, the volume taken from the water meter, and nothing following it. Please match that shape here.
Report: 268.0548 m³
